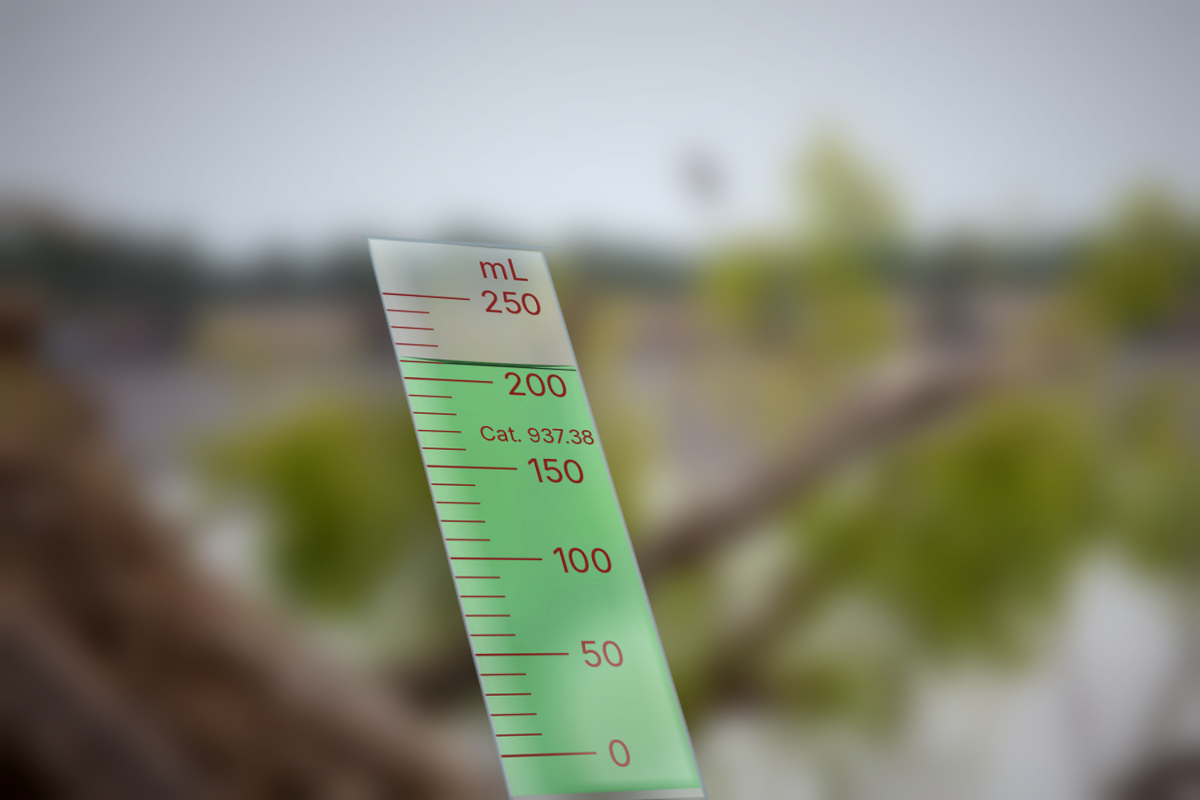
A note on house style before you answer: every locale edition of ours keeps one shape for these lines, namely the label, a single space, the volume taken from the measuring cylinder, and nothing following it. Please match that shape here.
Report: 210 mL
